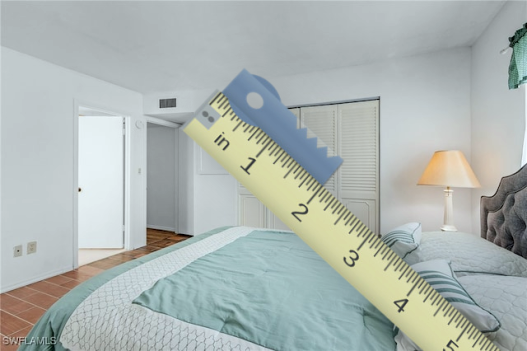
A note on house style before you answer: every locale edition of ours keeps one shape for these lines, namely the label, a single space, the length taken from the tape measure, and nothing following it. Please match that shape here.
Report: 2 in
